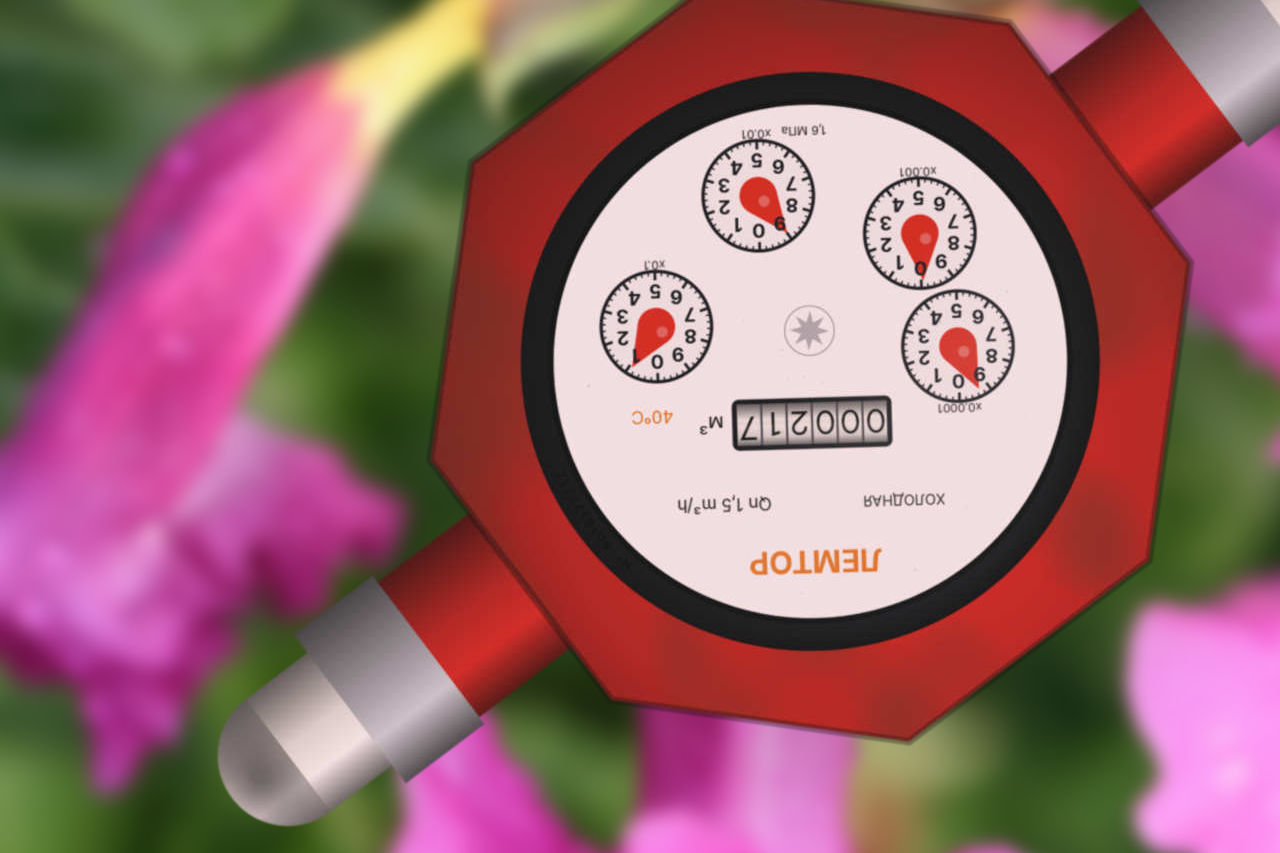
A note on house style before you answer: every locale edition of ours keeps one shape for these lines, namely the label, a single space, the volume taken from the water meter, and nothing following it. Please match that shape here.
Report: 217.0899 m³
